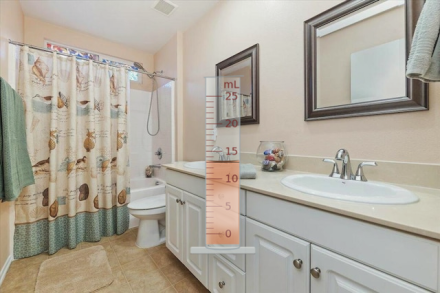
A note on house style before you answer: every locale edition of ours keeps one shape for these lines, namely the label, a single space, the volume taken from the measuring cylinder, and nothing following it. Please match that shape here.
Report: 13 mL
